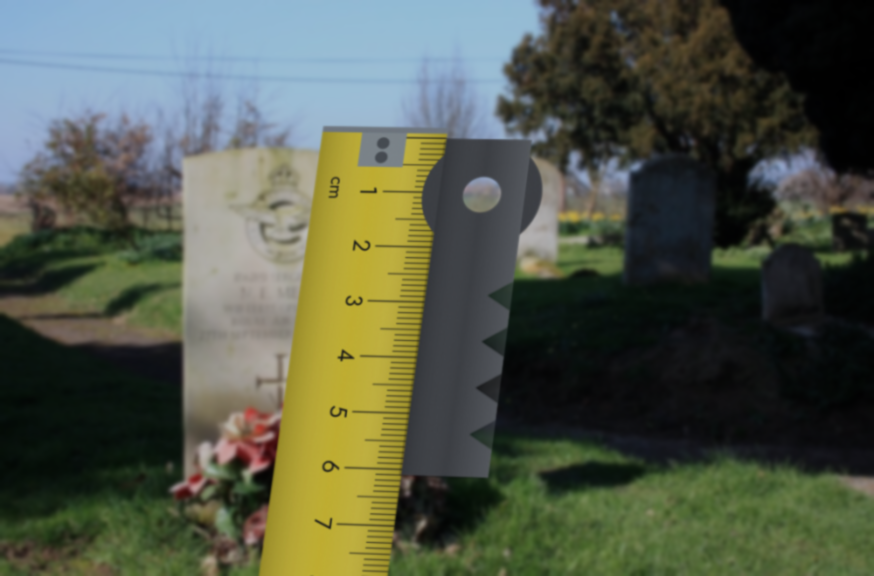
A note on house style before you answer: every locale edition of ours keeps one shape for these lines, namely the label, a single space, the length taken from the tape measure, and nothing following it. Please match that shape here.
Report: 6.1 cm
